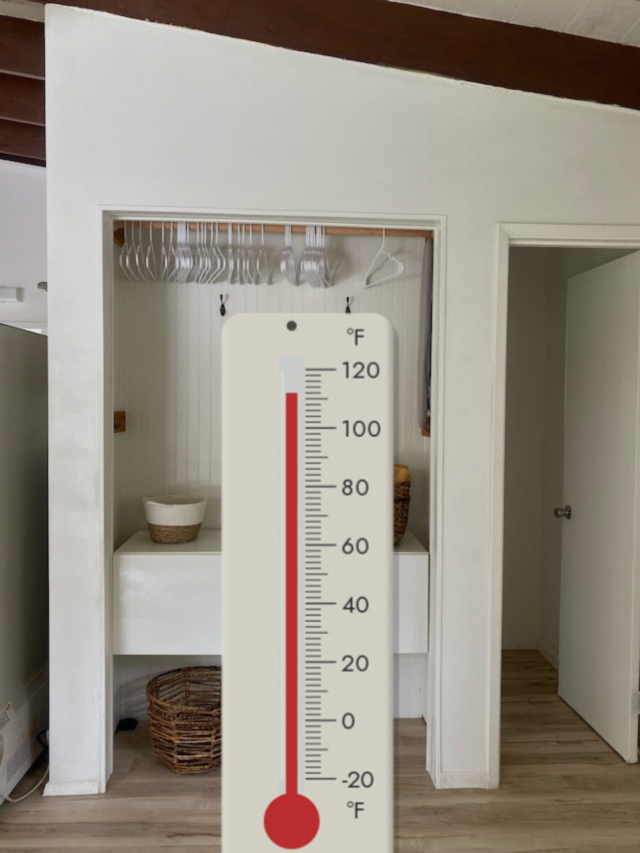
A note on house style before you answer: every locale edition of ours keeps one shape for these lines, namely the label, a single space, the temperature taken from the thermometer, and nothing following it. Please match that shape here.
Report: 112 °F
